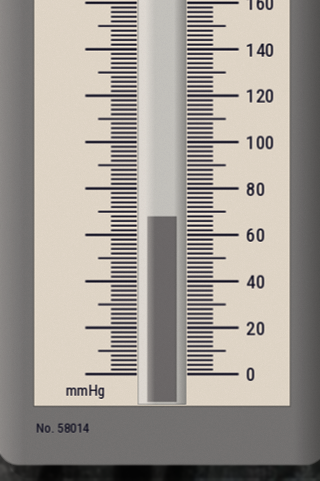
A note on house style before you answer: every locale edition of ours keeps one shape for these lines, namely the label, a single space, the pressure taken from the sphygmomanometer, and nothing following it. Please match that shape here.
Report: 68 mmHg
